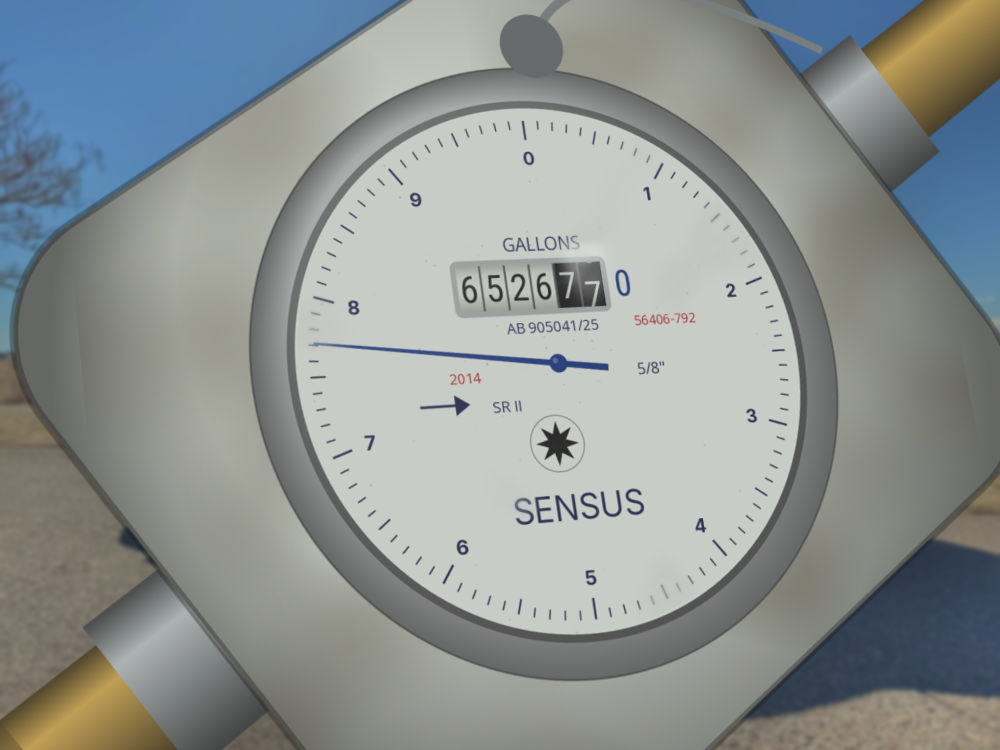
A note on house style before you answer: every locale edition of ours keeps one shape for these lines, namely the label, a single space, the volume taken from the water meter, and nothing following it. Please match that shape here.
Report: 6526767.7 gal
